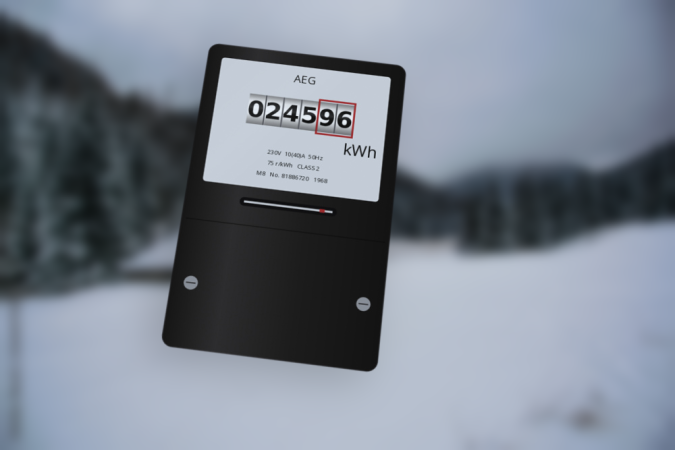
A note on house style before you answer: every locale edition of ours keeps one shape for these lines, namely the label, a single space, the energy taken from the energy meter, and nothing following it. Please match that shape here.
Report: 245.96 kWh
